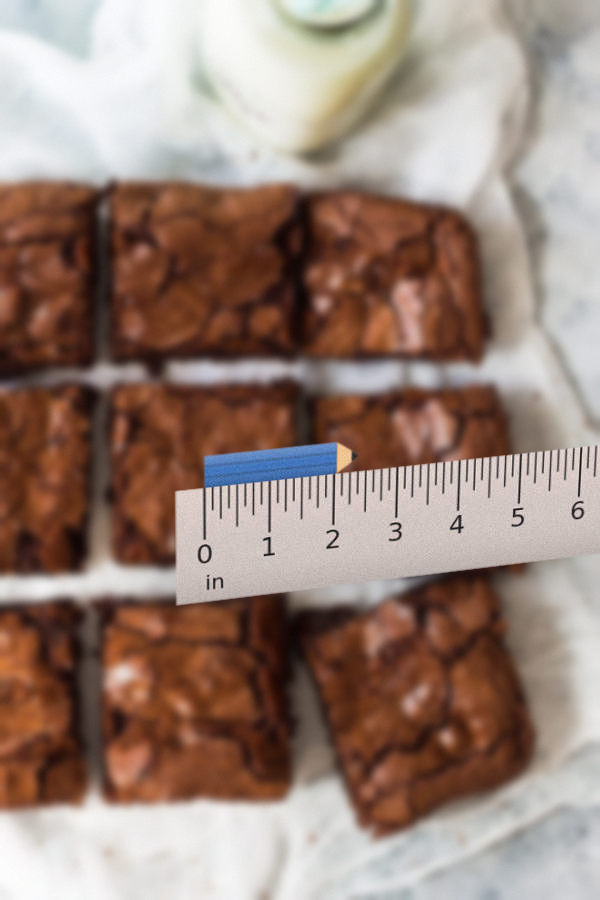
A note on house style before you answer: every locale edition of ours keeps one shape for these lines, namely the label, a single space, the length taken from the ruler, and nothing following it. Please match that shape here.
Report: 2.375 in
